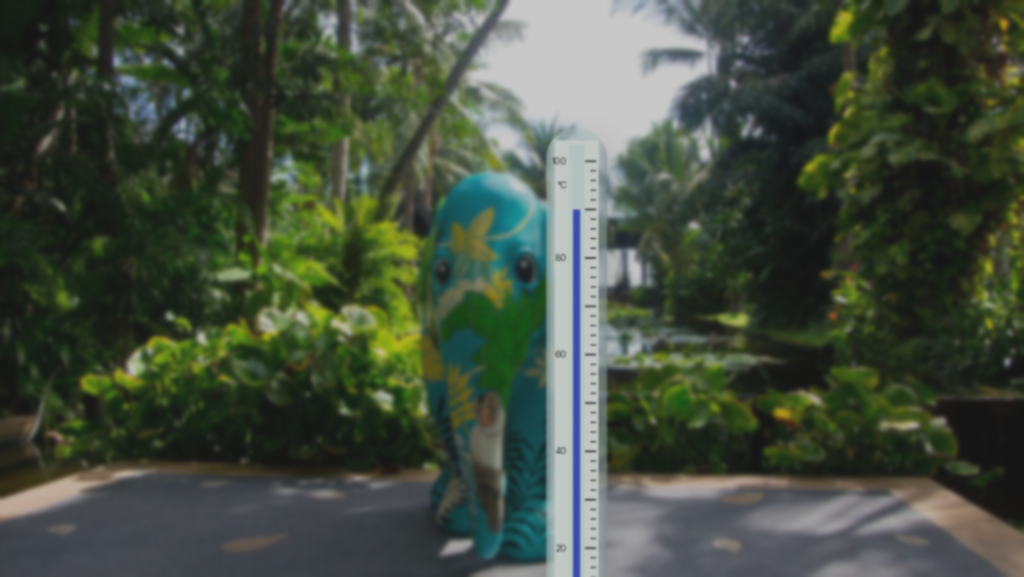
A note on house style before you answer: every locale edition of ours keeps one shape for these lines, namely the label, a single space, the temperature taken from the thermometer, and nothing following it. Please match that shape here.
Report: 90 °C
